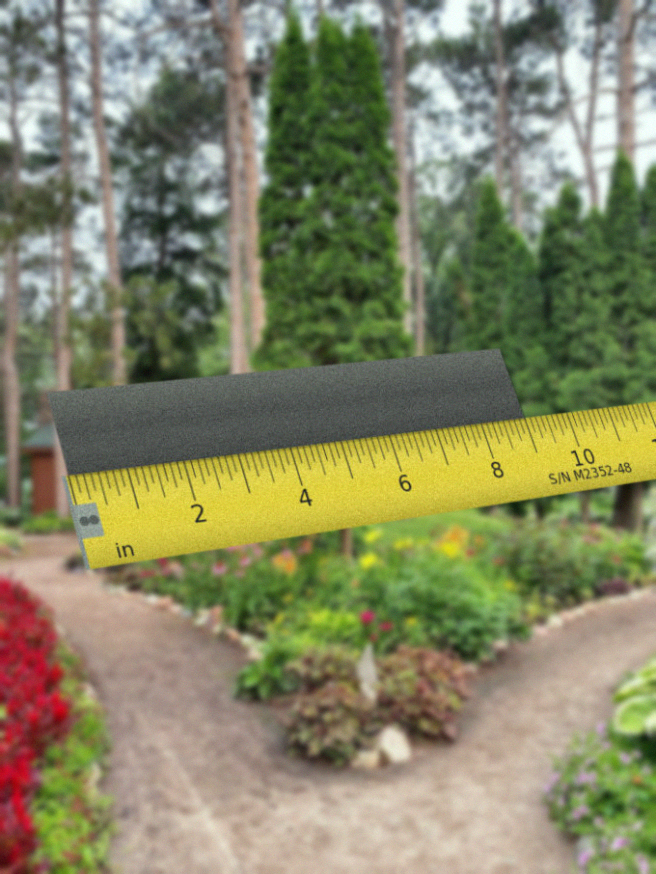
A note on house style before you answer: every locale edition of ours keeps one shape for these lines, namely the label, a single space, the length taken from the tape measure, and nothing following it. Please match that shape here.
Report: 9 in
